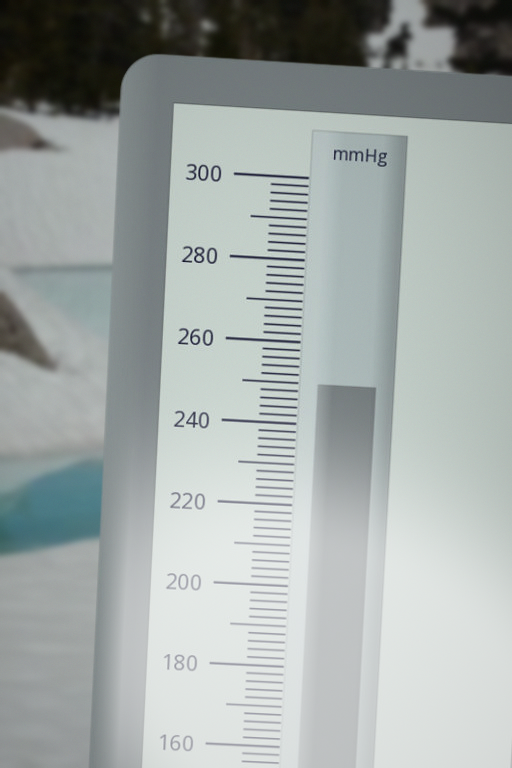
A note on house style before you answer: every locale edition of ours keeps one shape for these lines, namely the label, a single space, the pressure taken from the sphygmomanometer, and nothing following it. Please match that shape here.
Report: 250 mmHg
